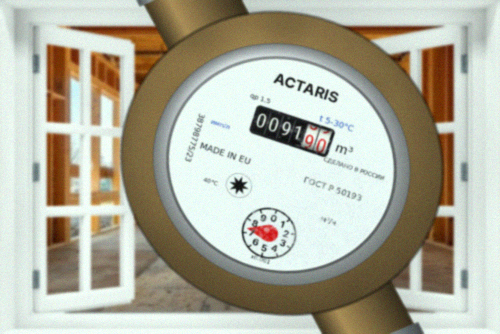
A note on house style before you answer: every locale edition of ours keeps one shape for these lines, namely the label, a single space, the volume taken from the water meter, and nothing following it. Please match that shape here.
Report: 91.897 m³
